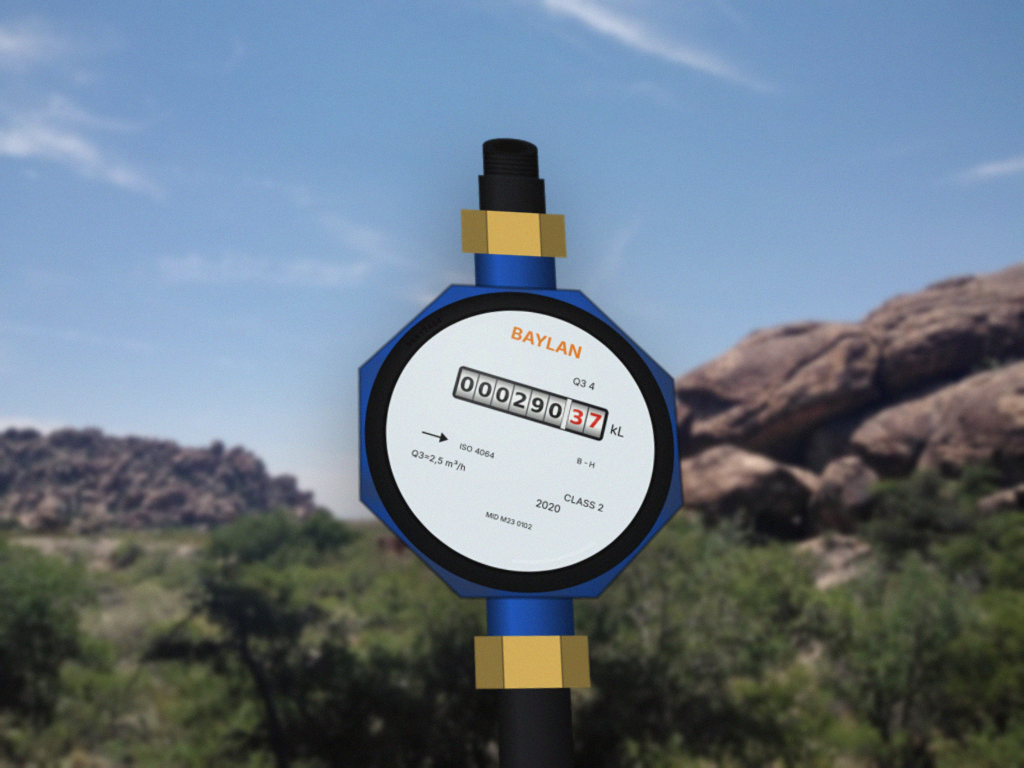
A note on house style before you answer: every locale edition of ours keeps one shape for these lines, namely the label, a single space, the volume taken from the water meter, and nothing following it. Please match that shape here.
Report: 290.37 kL
